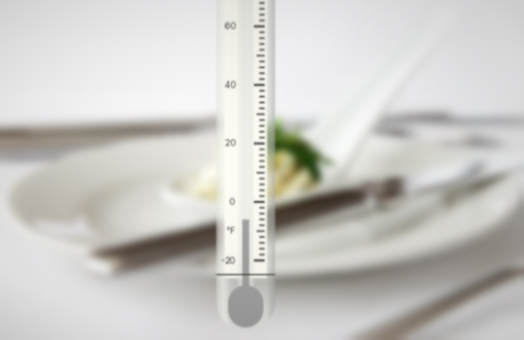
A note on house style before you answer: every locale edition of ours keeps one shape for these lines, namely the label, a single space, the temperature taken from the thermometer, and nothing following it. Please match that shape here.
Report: -6 °F
